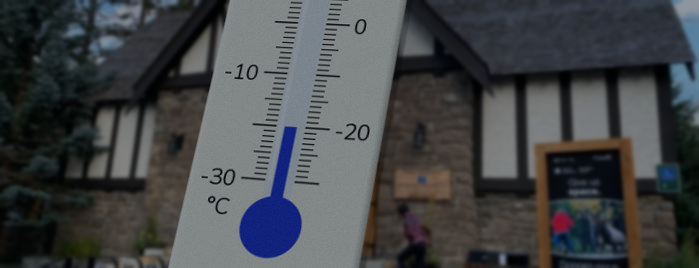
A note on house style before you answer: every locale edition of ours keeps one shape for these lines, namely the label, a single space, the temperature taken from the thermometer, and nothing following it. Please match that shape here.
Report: -20 °C
